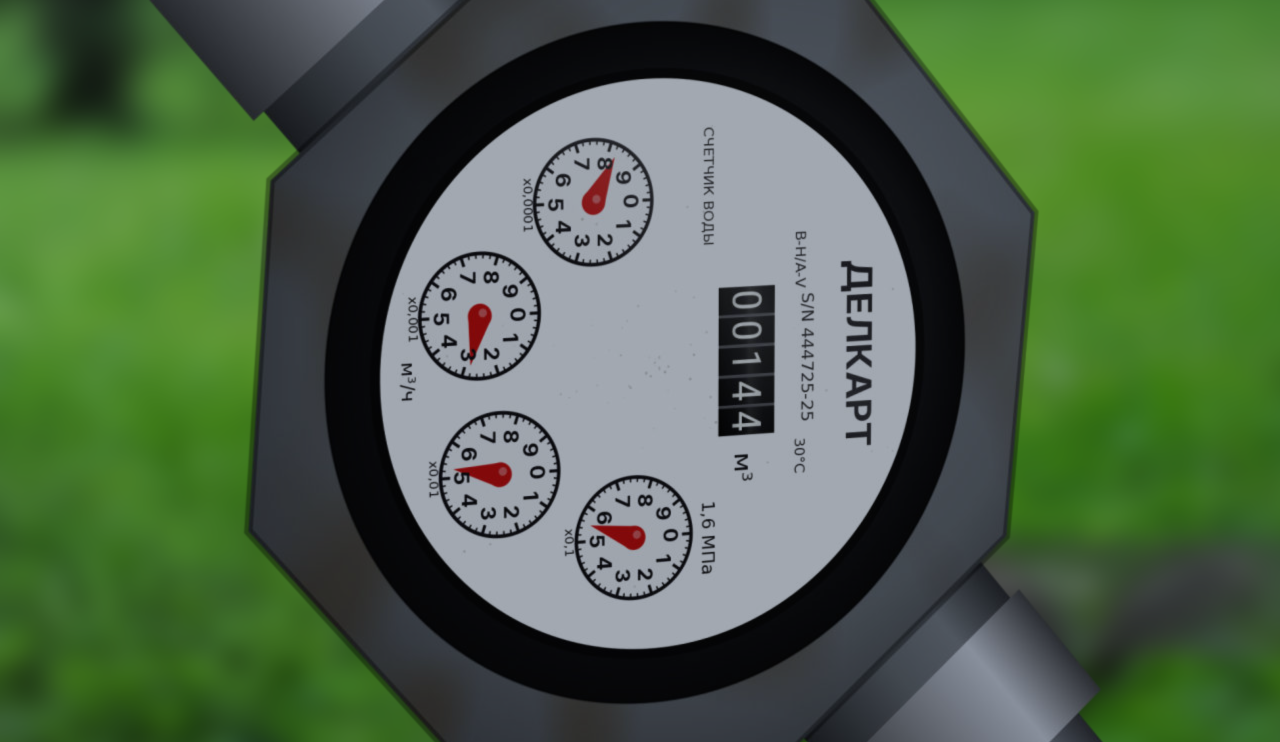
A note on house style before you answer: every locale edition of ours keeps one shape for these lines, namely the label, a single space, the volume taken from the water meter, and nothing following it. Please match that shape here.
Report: 144.5528 m³
